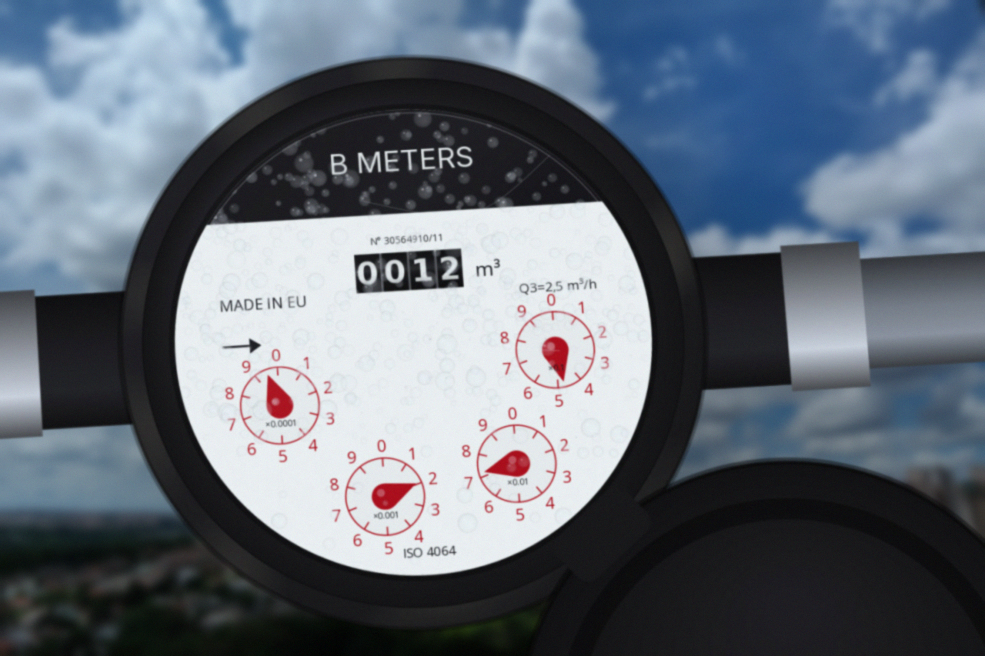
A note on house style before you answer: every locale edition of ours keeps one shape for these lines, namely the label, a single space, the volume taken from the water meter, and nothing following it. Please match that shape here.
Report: 12.4719 m³
